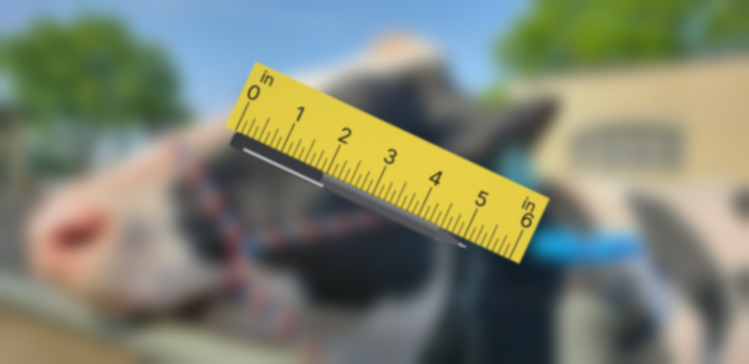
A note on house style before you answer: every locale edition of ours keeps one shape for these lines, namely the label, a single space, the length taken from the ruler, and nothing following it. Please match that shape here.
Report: 5.125 in
